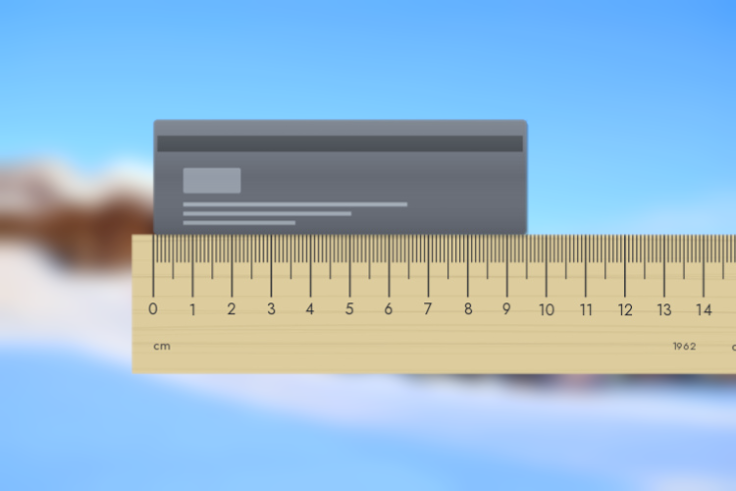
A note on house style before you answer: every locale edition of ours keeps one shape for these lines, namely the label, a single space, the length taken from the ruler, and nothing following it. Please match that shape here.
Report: 9.5 cm
